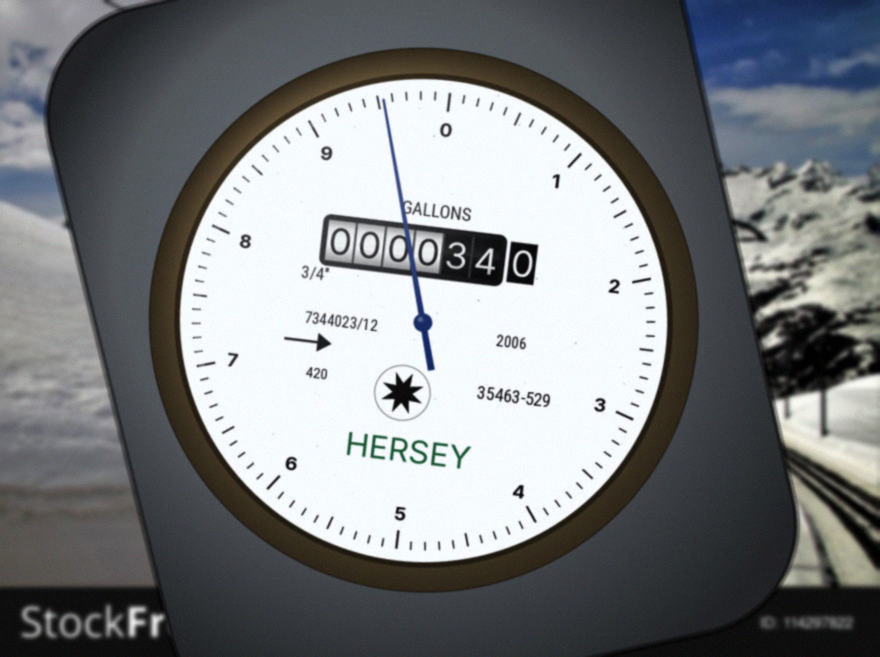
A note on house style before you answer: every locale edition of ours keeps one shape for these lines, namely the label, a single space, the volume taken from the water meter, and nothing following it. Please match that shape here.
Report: 339.5 gal
